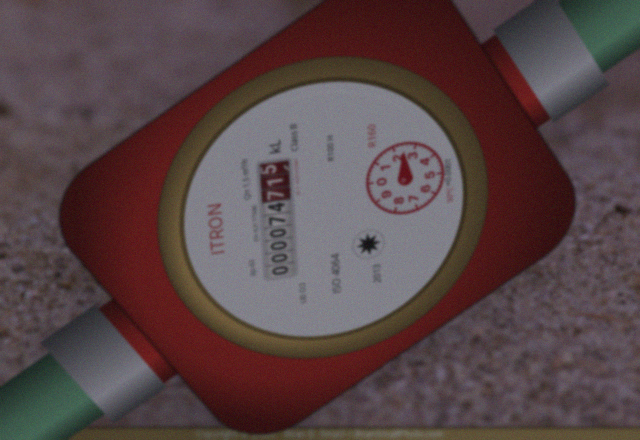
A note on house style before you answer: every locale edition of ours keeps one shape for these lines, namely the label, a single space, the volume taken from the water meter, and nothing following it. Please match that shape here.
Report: 74.7152 kL
